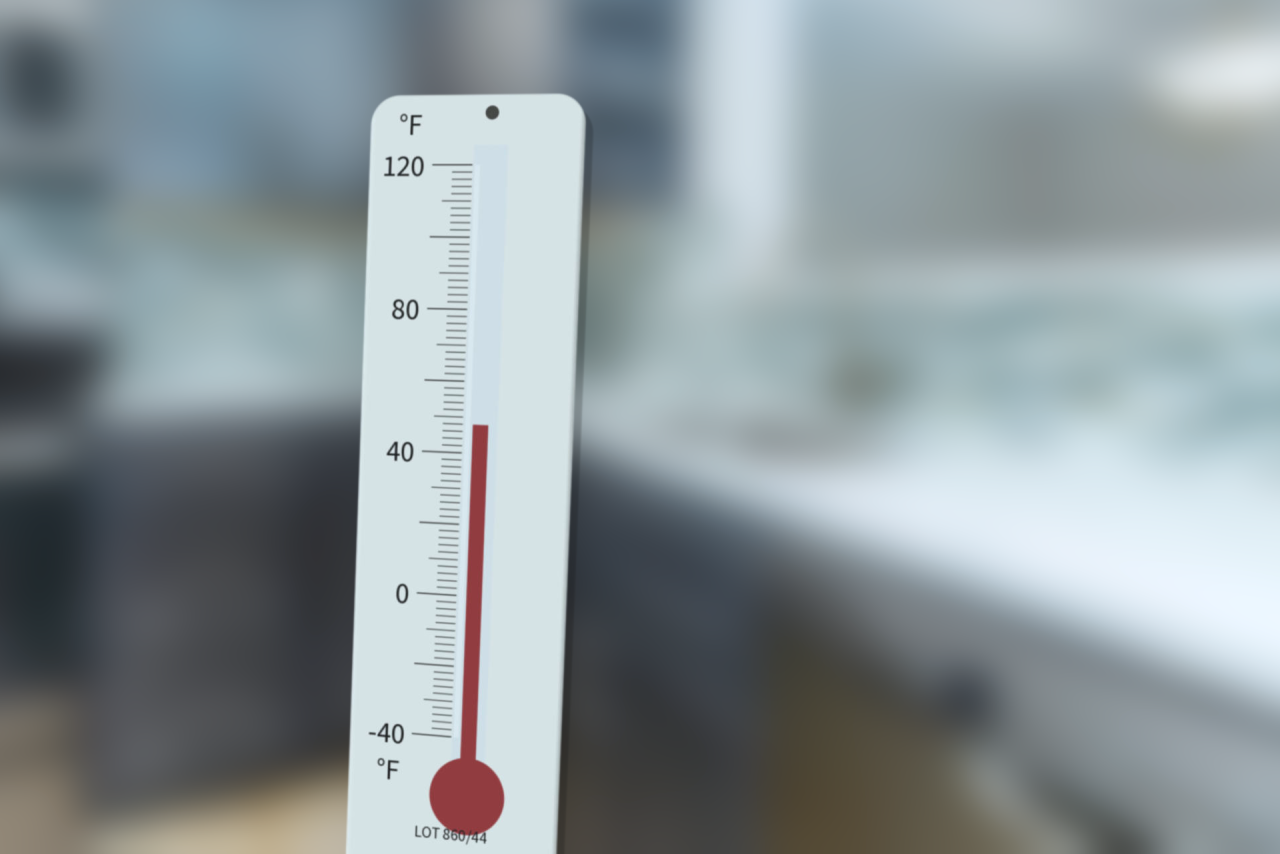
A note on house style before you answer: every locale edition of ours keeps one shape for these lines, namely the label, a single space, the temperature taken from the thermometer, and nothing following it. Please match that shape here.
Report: 48 °F
